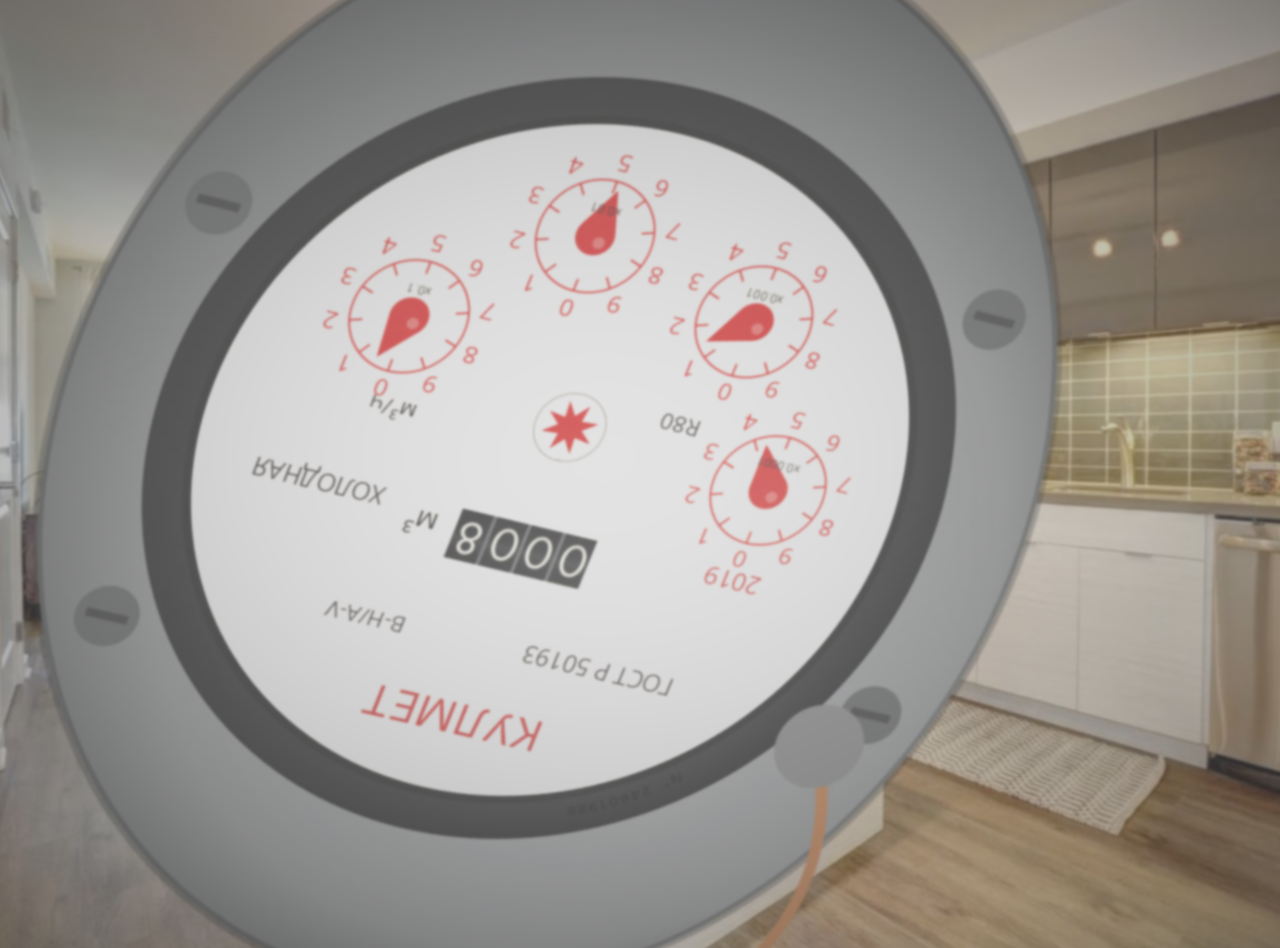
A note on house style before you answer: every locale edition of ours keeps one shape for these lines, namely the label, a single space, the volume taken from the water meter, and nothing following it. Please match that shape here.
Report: 8.0514 m³
